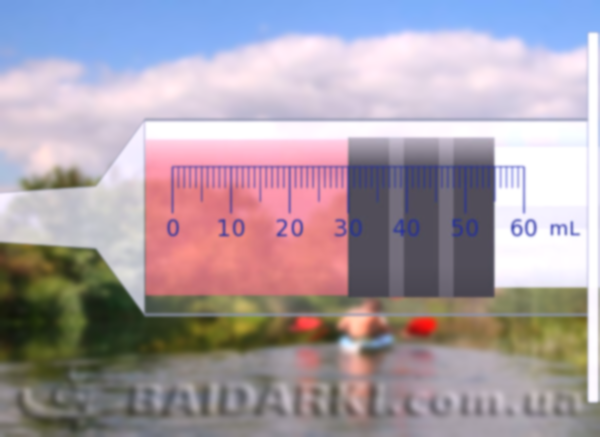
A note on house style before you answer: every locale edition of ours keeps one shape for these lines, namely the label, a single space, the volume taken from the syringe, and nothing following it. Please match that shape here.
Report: 30 mL
